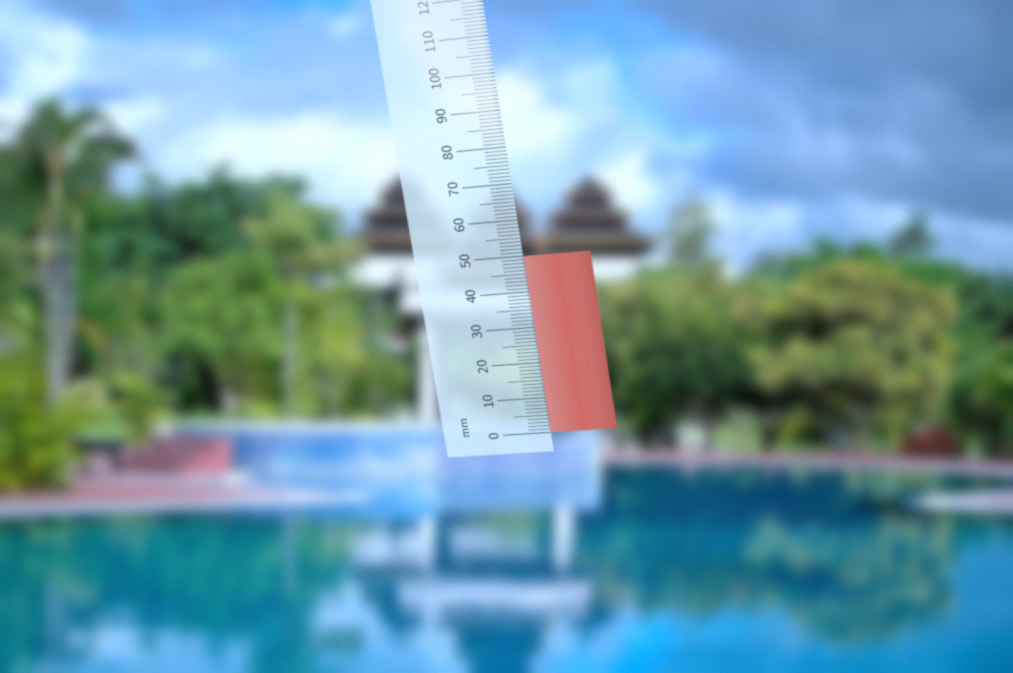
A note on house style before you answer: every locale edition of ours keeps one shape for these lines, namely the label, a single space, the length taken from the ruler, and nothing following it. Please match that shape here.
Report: 50 mm
